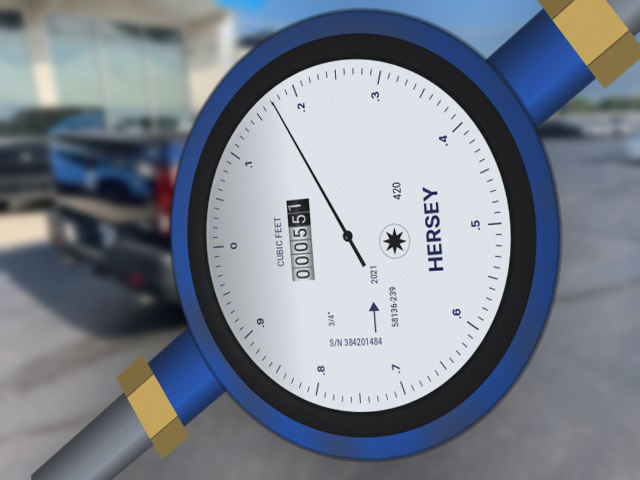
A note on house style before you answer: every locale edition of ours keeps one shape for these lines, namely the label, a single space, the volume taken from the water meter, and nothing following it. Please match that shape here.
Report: 551.17 ft³
